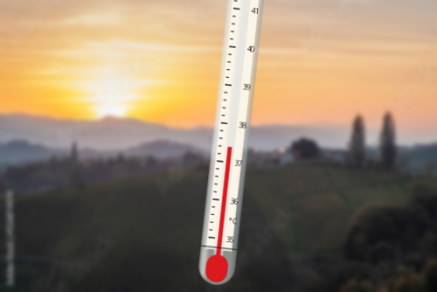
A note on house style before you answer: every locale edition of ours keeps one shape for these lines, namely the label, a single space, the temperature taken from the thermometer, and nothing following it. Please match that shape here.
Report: 37.4 °C
